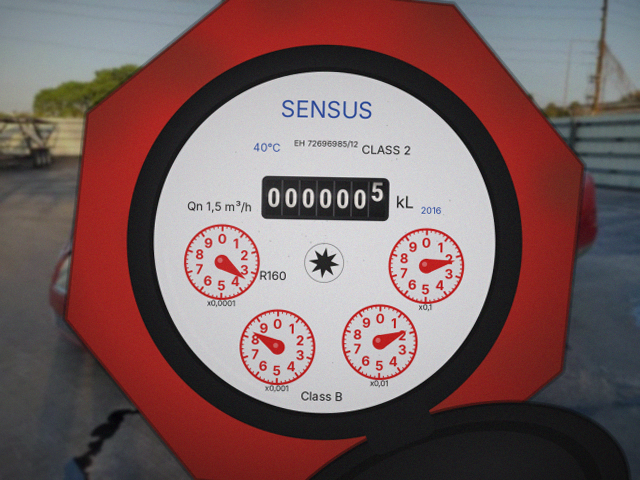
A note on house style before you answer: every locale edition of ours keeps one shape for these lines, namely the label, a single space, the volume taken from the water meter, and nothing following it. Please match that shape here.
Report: 5.2183 kL
